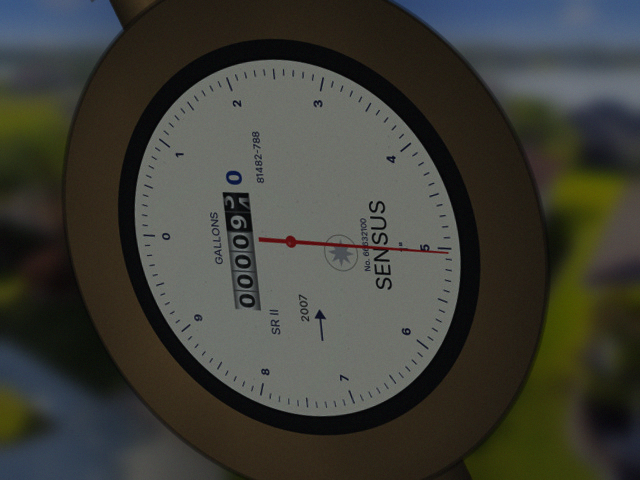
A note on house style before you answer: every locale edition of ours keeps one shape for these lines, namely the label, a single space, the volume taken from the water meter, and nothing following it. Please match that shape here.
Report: 935.0 gal
